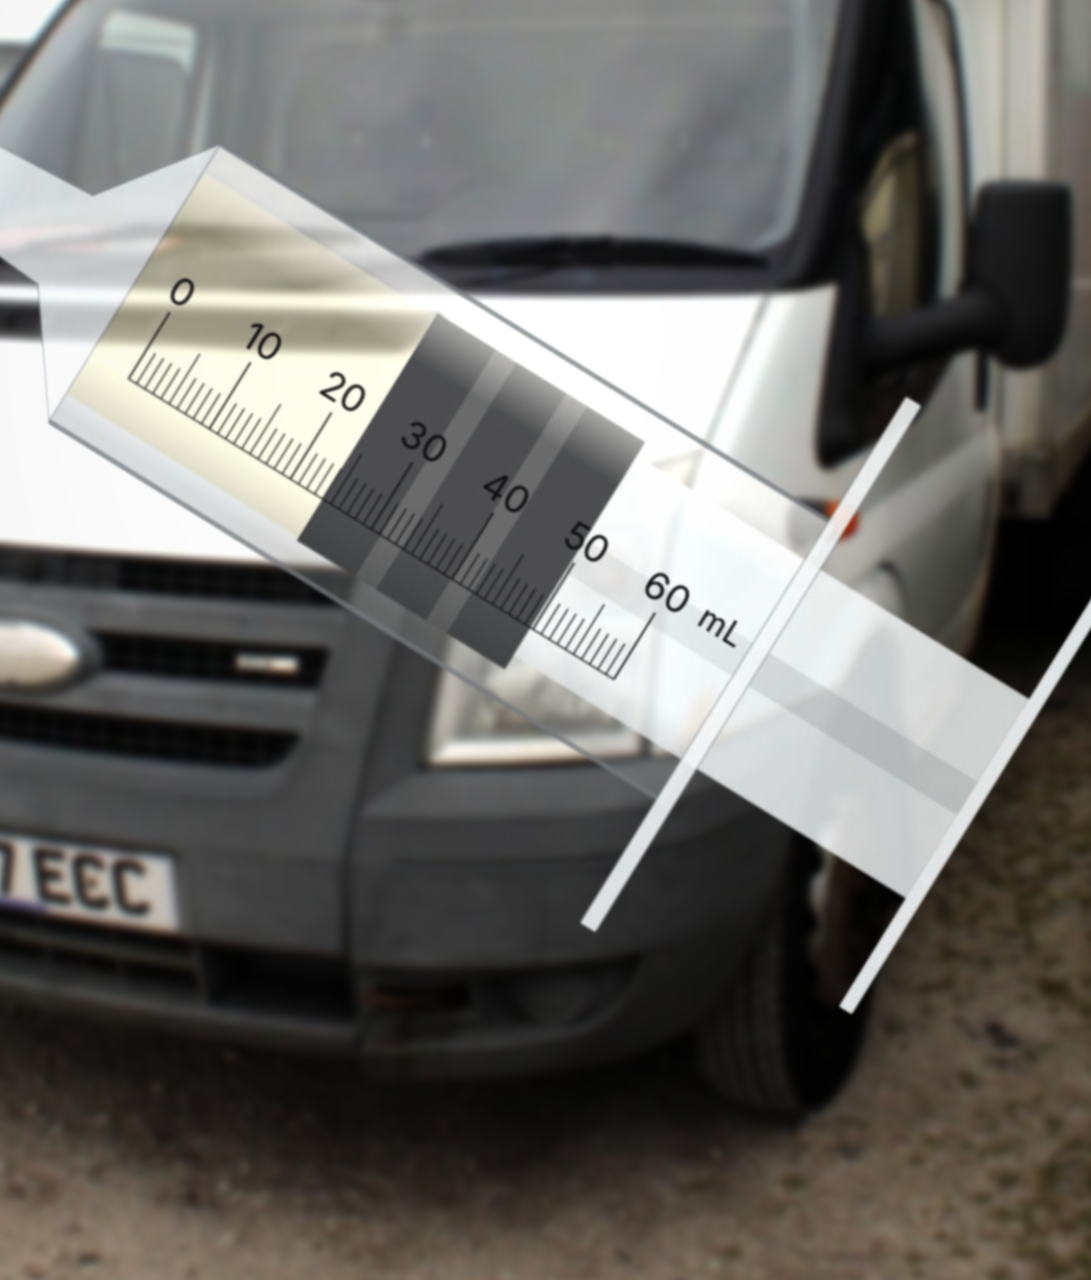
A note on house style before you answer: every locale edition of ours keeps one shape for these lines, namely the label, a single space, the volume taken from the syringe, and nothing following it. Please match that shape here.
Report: 24 mL
